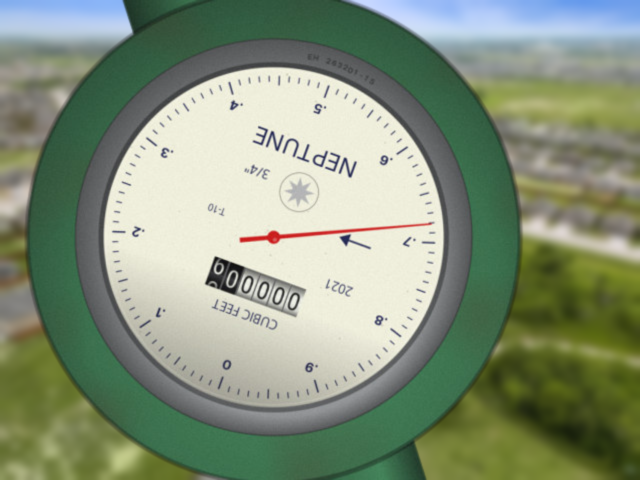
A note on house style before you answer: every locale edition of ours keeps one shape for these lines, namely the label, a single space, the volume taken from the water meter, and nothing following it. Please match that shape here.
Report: 8.68 ft³
